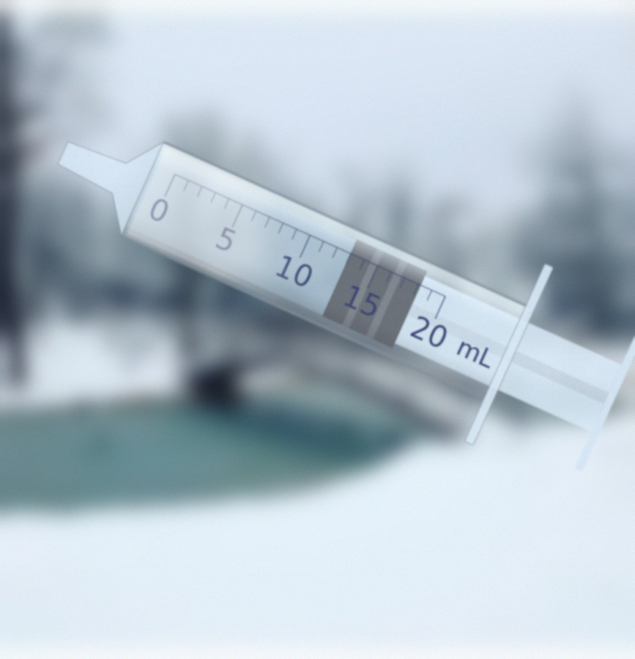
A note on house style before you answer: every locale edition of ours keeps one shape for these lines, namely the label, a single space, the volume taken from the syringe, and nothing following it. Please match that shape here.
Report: 13 mL
